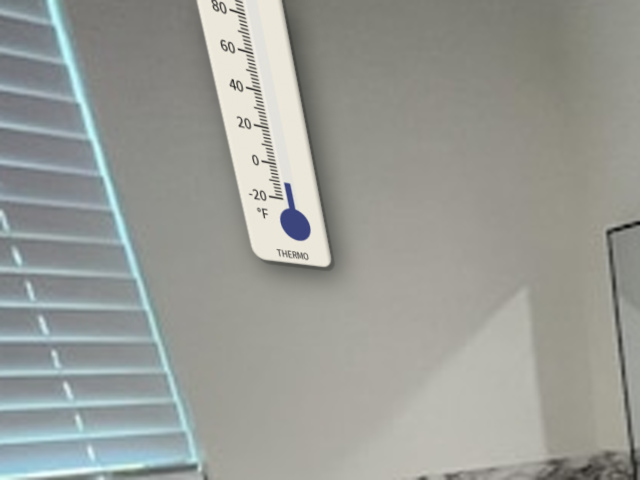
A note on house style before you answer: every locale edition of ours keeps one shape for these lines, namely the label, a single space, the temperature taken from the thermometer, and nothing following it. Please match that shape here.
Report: -10 °F
